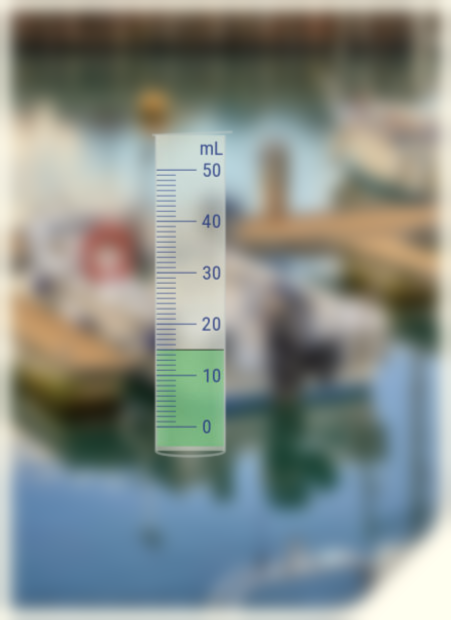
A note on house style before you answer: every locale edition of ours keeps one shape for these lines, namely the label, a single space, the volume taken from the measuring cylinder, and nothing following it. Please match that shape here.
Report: 15 mL
